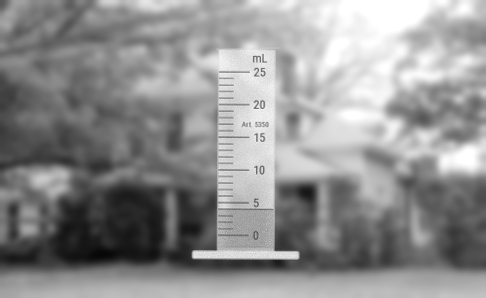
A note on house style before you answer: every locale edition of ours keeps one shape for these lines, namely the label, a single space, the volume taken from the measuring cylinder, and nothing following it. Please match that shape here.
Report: 4 mL
